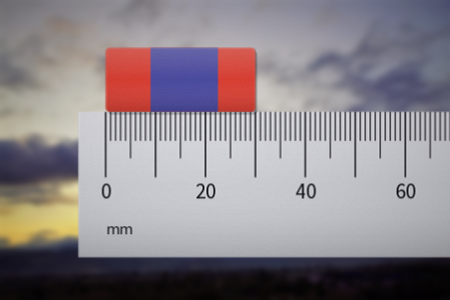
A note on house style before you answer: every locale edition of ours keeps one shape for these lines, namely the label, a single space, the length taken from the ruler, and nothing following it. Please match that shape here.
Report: 30 mm
